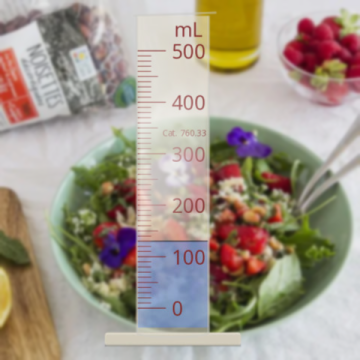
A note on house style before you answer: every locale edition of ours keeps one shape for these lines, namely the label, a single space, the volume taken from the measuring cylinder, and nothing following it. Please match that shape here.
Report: 130 mL
